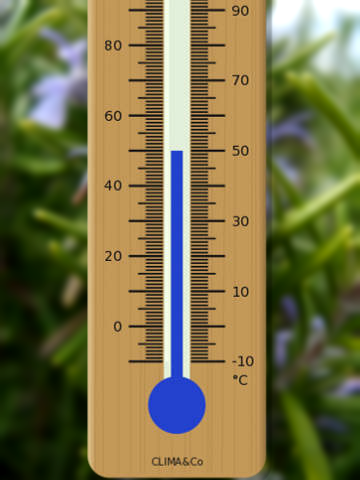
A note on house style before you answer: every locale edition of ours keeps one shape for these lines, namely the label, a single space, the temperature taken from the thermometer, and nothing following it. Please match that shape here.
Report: 50 °C
